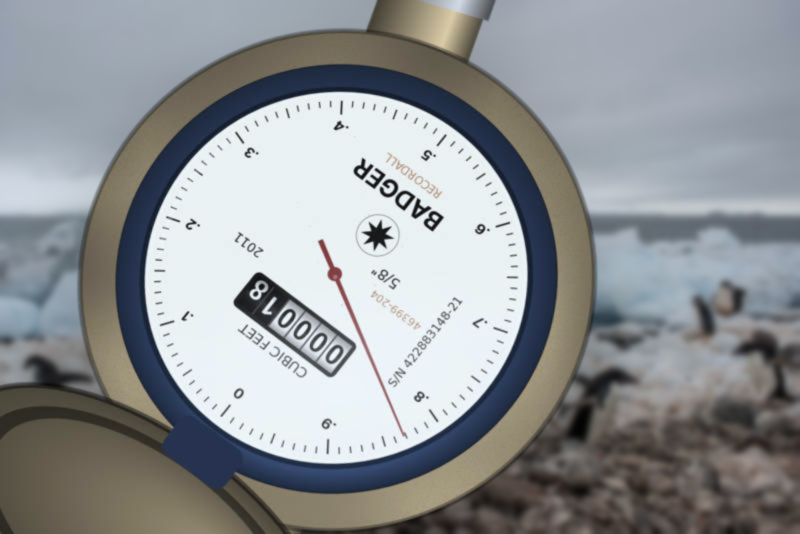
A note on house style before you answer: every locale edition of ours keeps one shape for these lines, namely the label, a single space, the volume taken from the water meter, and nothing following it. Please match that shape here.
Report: 17.83 ft³
